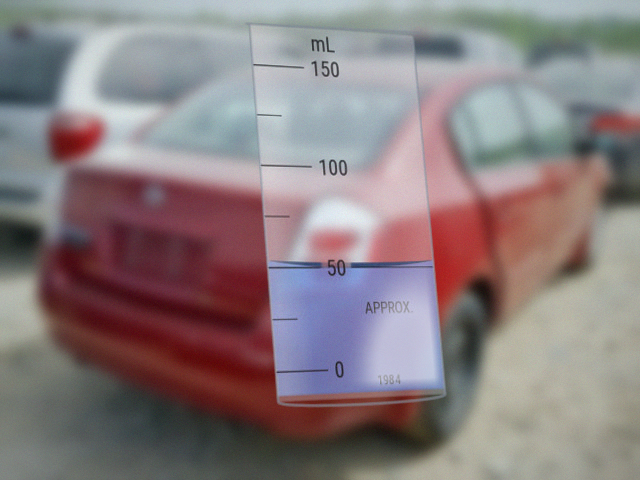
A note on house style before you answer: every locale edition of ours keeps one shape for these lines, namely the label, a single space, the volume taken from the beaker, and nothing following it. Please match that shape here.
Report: 50 mL
